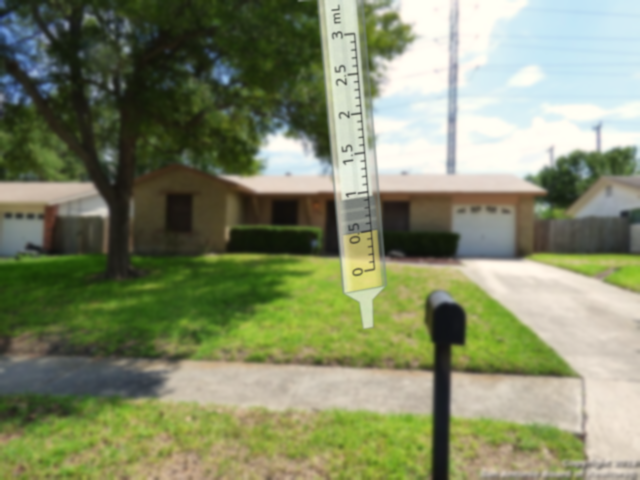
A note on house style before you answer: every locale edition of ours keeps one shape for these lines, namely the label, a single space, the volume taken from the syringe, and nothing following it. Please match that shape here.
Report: 0.5 mL
